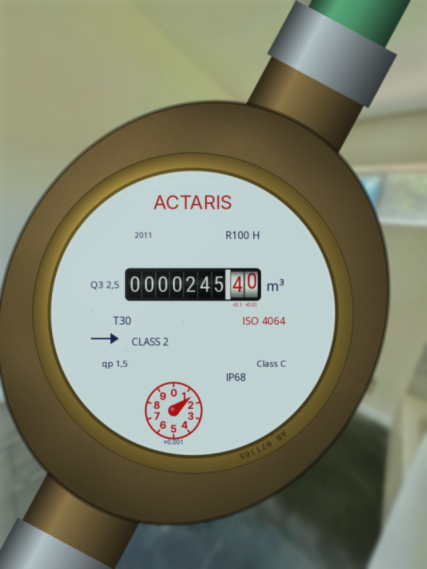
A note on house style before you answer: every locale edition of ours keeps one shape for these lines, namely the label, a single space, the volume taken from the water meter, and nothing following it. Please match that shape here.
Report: 245.401 m³
